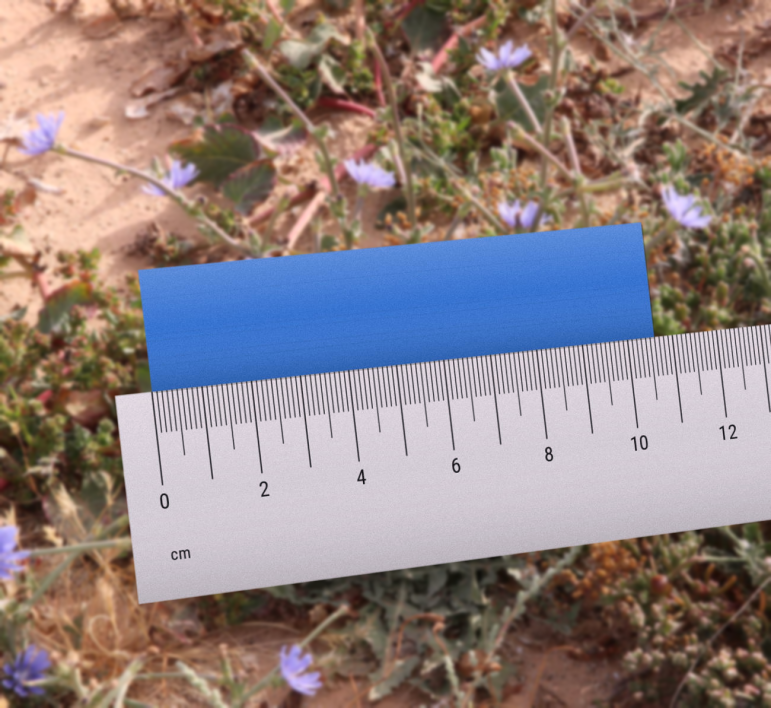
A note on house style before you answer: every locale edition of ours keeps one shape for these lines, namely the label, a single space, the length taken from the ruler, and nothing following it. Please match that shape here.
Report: 10.6 cm
